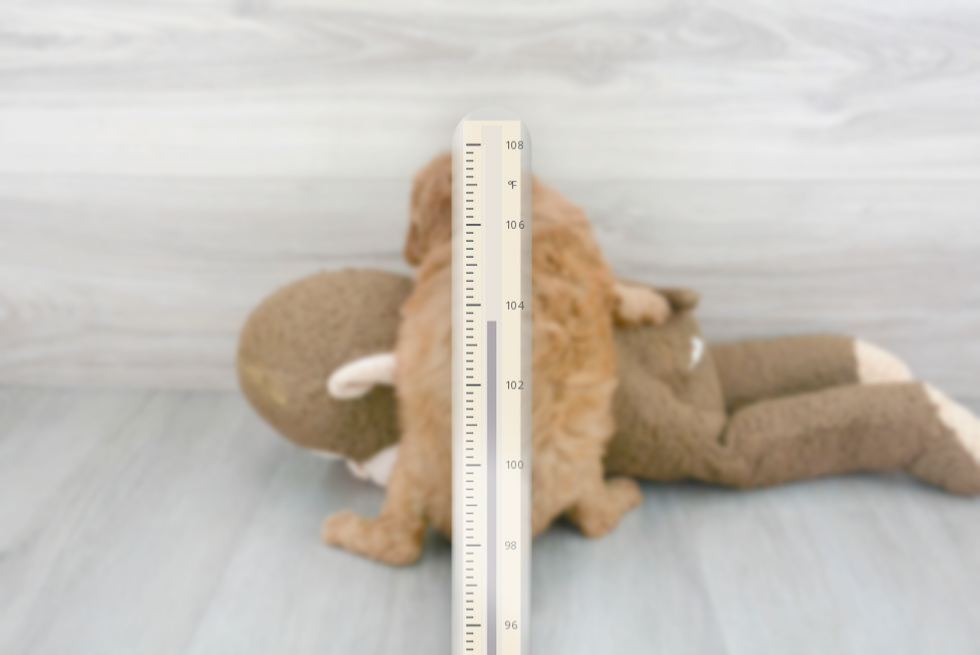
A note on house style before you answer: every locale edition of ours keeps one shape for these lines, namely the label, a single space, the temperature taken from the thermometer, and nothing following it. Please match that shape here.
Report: 103.6 °F
